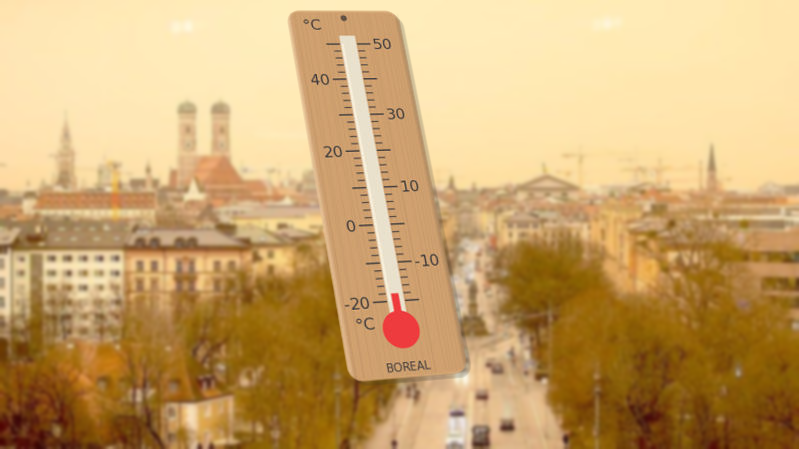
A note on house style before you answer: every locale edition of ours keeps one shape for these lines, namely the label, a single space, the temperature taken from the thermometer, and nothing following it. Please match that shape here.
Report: -18 °C
